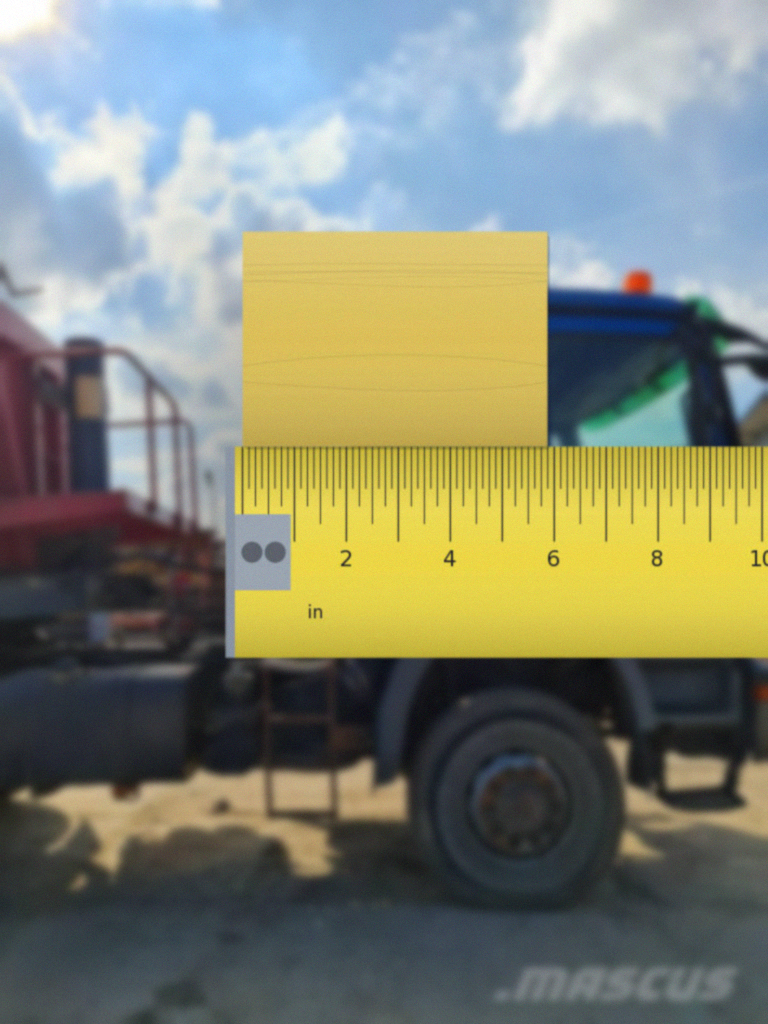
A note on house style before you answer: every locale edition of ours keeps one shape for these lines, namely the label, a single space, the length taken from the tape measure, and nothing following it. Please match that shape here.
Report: 5.875 in
